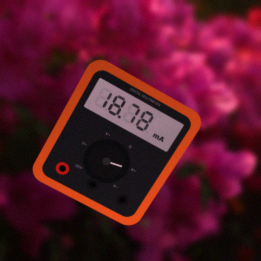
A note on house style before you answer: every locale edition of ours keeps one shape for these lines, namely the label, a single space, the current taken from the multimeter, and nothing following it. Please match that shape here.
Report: 18.78 mA
